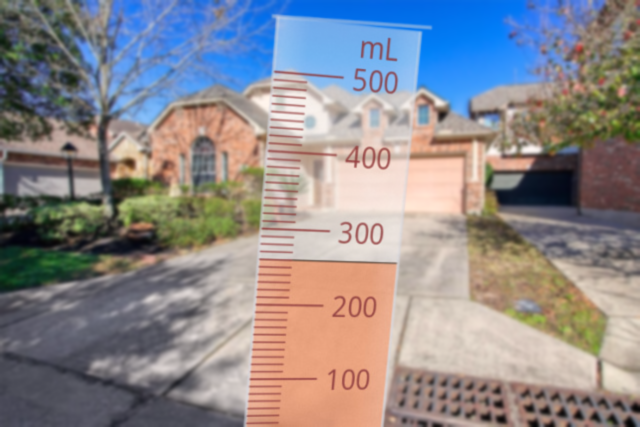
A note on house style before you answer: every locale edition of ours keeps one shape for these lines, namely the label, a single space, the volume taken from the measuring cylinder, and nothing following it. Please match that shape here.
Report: 260 mL
